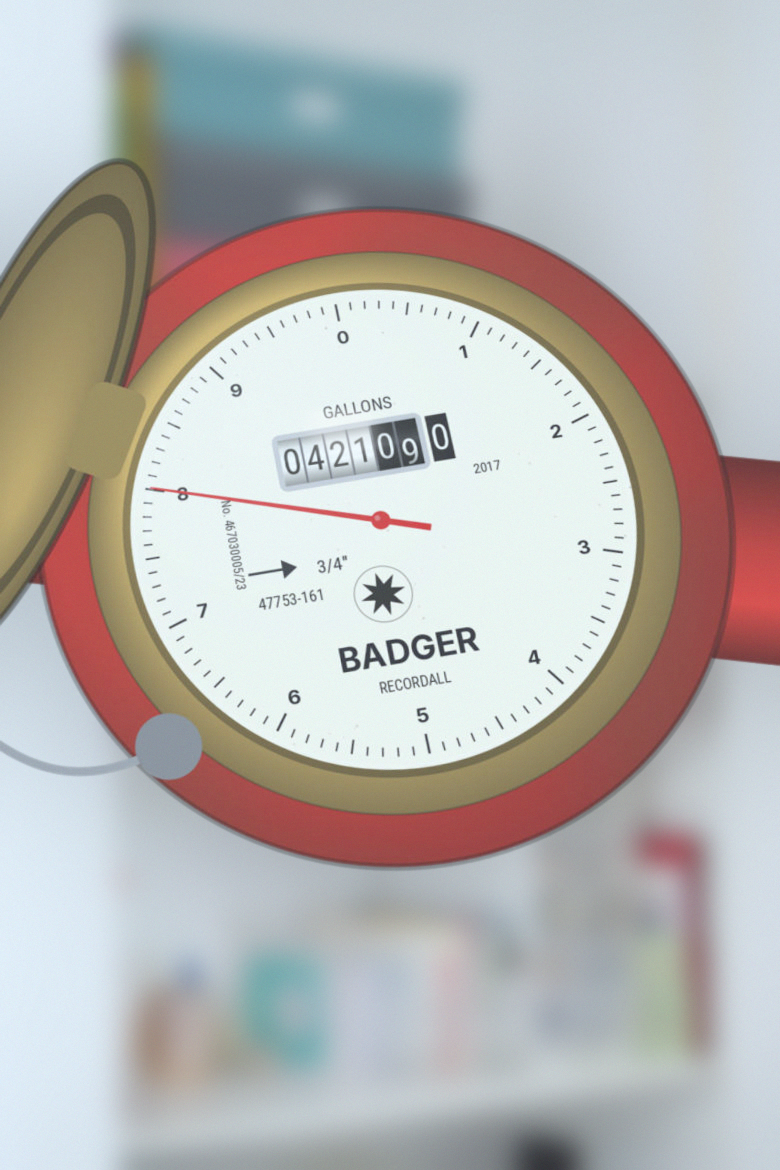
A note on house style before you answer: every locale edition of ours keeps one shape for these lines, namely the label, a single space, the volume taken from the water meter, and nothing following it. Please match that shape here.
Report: 421088.0 gal
